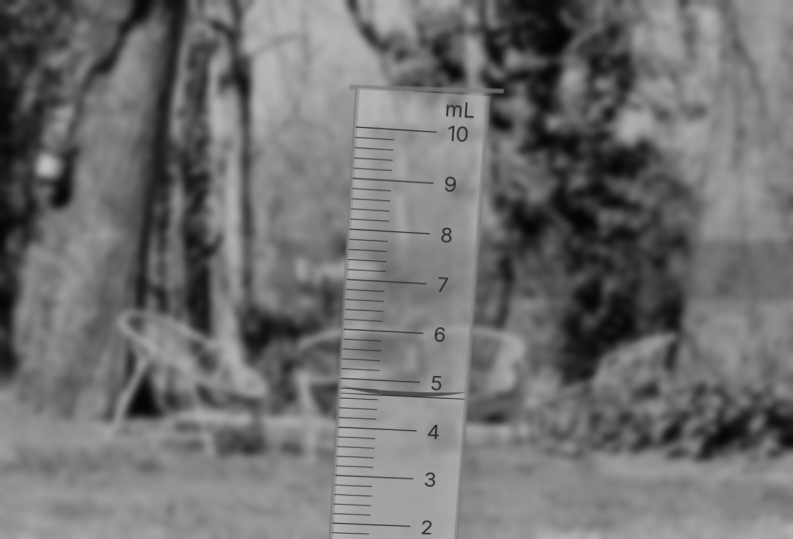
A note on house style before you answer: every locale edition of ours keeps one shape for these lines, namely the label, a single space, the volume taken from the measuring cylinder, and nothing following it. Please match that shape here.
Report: 4.7 mL
